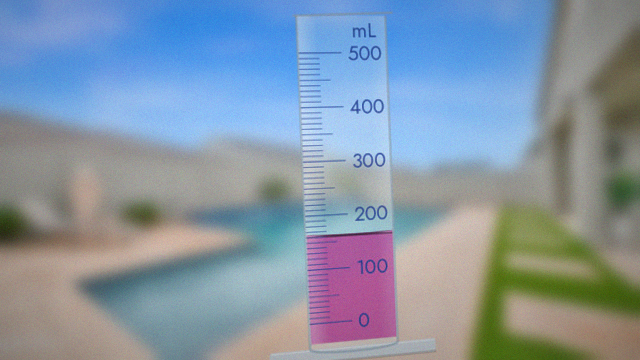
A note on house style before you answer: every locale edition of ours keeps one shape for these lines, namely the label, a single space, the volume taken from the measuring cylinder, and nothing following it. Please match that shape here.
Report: 160 mL
